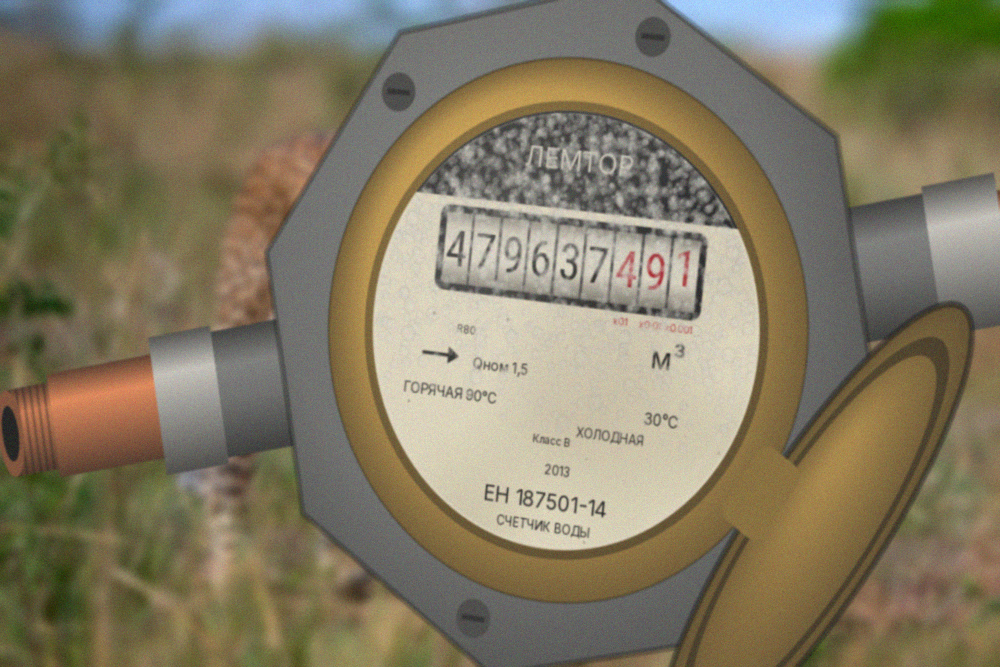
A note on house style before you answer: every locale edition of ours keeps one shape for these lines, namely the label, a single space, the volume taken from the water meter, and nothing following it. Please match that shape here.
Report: 479637.491 m³
